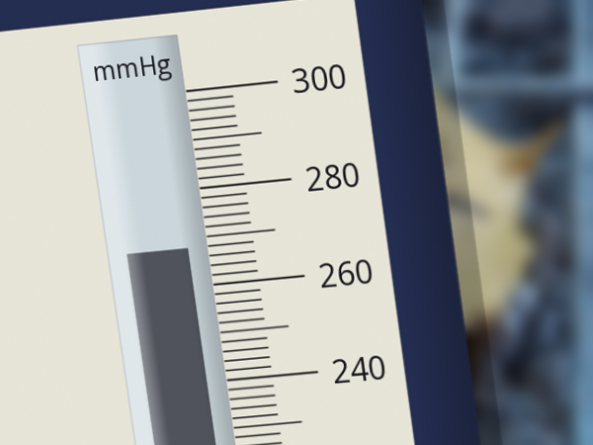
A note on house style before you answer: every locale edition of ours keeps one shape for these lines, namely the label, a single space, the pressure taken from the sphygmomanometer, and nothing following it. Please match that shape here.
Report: 268 mmHg
